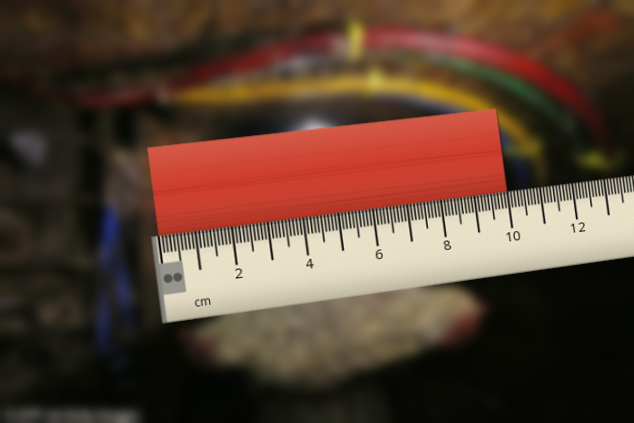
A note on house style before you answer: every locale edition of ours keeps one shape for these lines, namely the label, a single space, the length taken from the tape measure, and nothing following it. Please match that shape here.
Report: 10 cm
